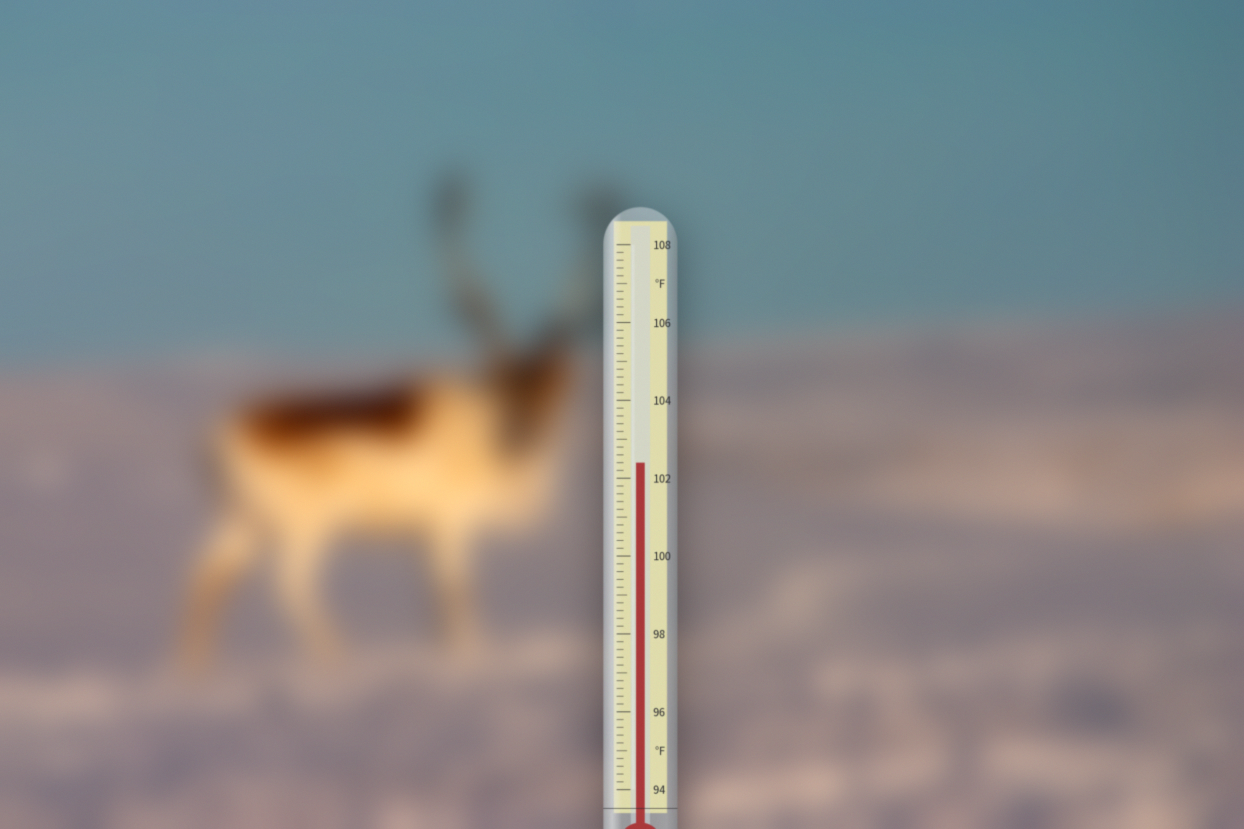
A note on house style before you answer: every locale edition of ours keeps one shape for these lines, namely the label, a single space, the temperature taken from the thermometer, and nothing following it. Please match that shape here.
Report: 102.4 °F
